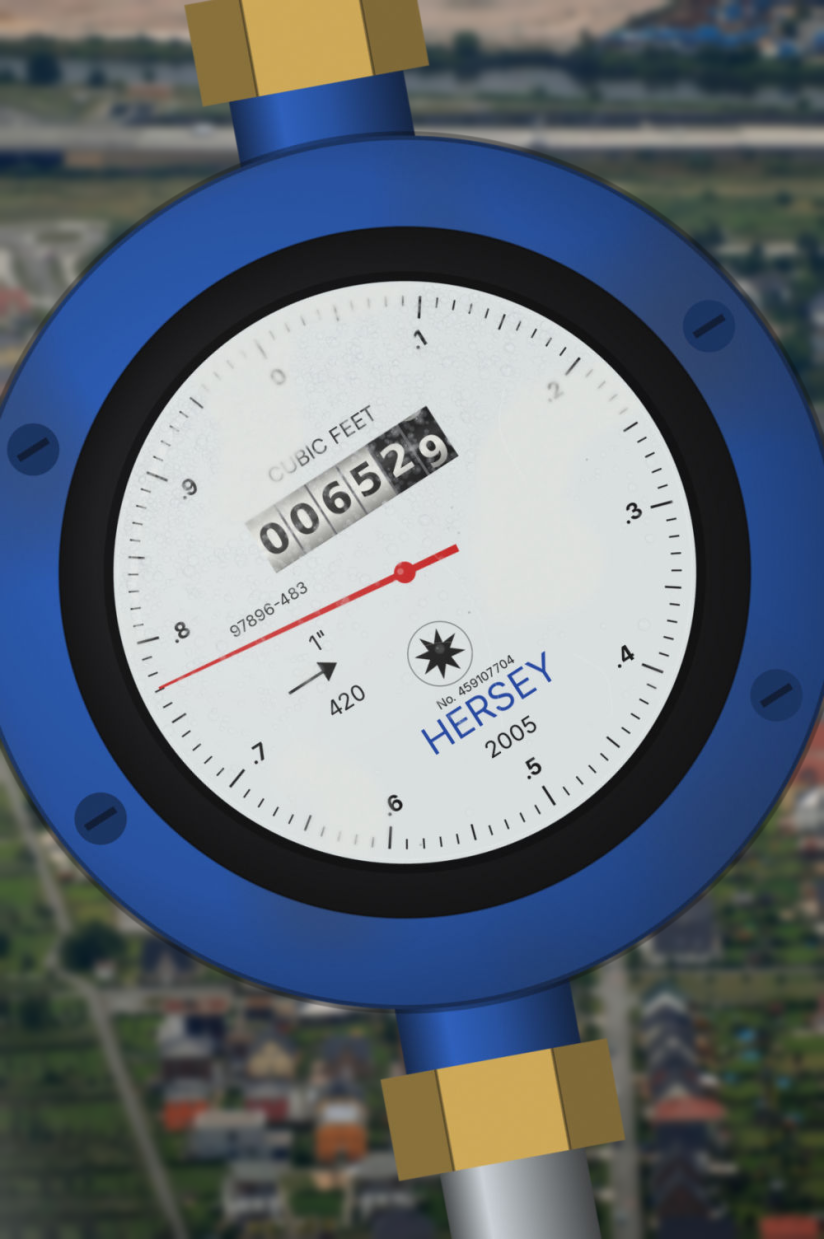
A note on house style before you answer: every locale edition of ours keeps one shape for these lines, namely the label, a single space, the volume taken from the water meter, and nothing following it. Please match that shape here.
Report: 6528.77 ft³
